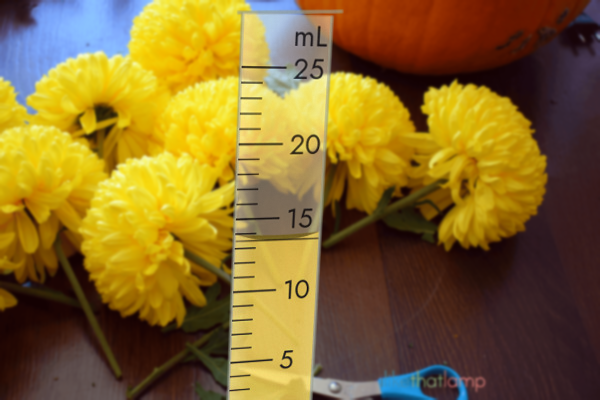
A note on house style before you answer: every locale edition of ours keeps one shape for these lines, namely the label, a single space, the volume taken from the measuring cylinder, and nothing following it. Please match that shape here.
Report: 13.5 mL
